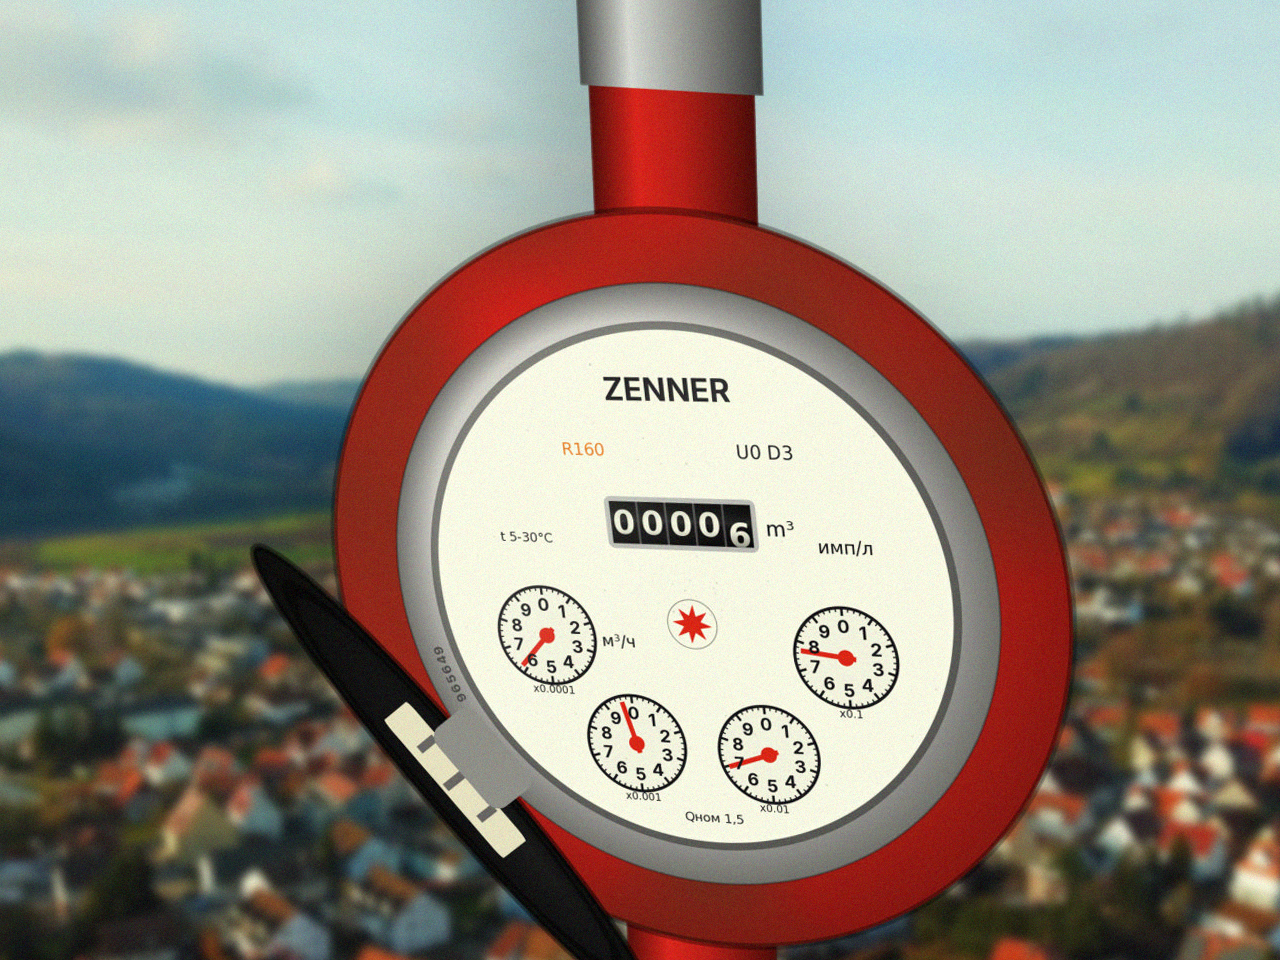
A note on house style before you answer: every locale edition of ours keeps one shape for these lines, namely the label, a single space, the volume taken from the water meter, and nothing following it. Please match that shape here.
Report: 5.7696 m³
